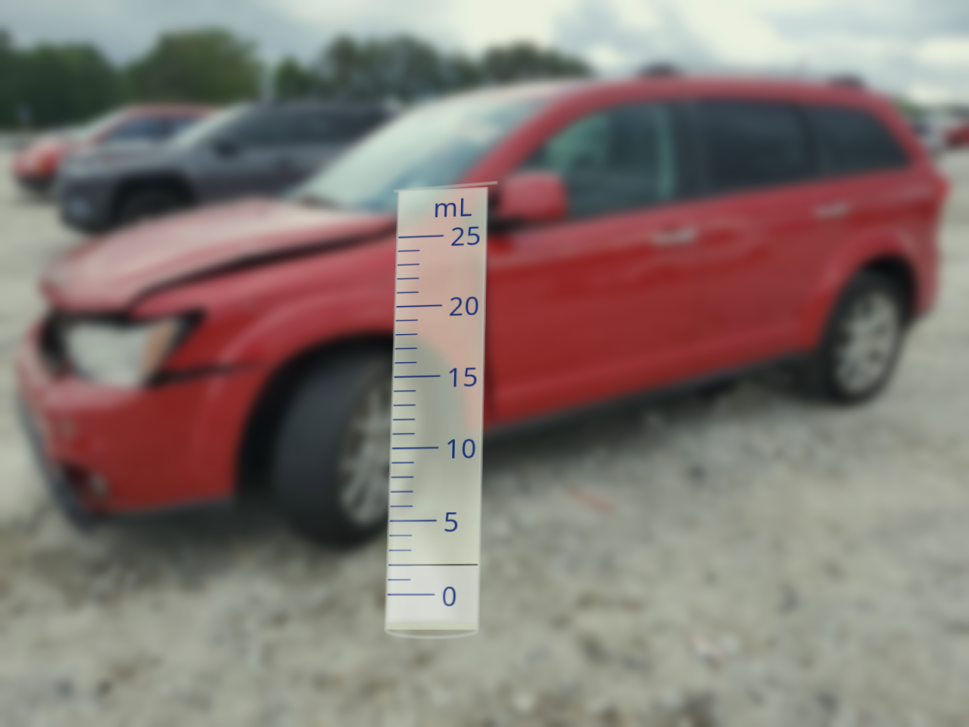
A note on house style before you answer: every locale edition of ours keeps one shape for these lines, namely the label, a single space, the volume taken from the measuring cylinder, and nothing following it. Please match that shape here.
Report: 2 mL
